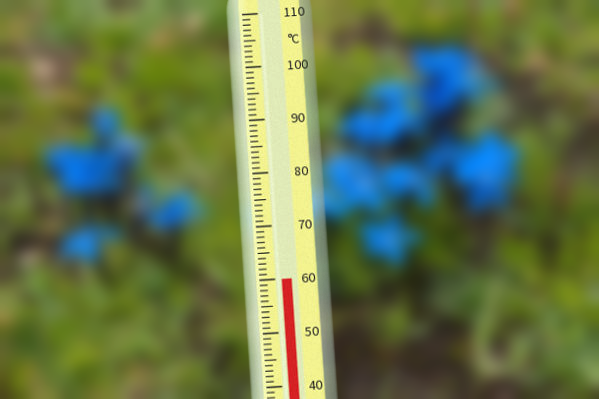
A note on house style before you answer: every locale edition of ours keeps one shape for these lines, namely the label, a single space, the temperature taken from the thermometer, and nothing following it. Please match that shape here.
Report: 60 °C
